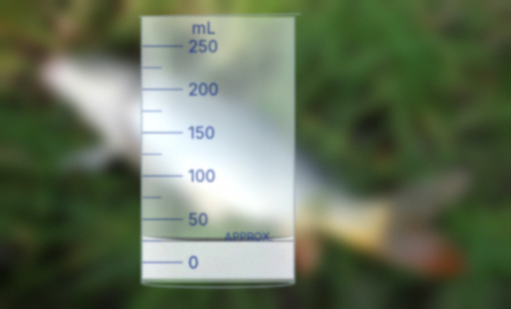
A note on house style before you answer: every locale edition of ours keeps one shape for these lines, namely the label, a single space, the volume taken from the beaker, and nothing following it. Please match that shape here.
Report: 25 mL
